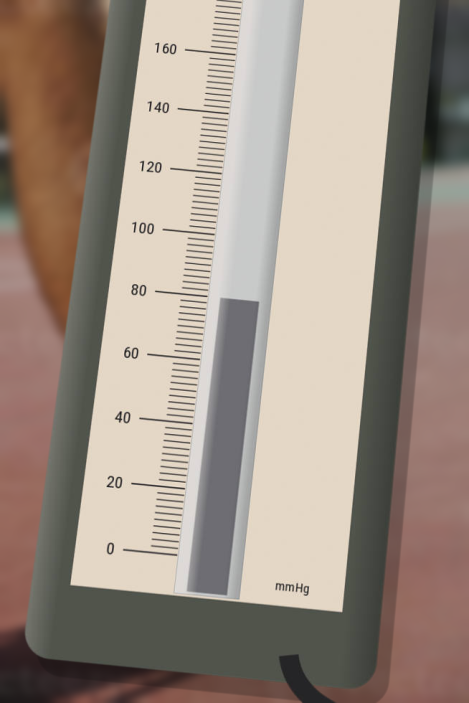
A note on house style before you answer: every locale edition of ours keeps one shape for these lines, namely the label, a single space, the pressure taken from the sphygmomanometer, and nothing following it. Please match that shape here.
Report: 80 mmHg
